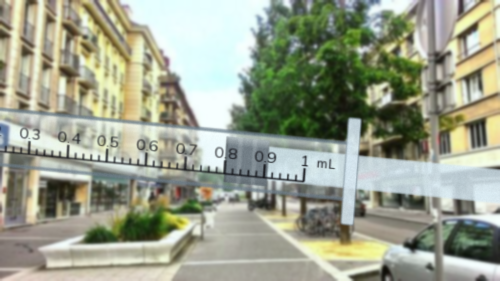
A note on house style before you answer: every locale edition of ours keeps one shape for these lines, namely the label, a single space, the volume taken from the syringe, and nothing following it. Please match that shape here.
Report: 0.8 mL
